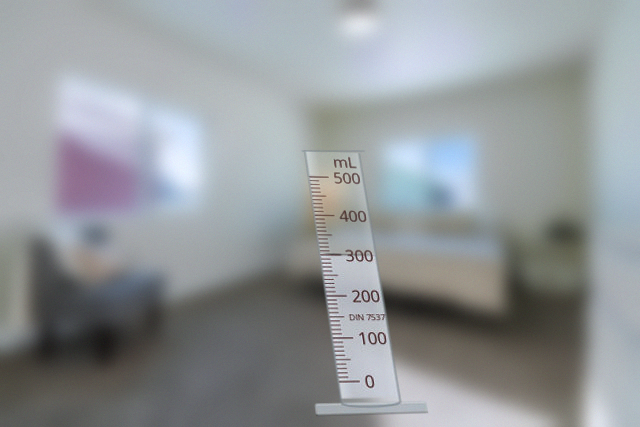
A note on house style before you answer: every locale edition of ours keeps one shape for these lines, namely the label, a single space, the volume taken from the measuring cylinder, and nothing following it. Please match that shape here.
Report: 300 mL
